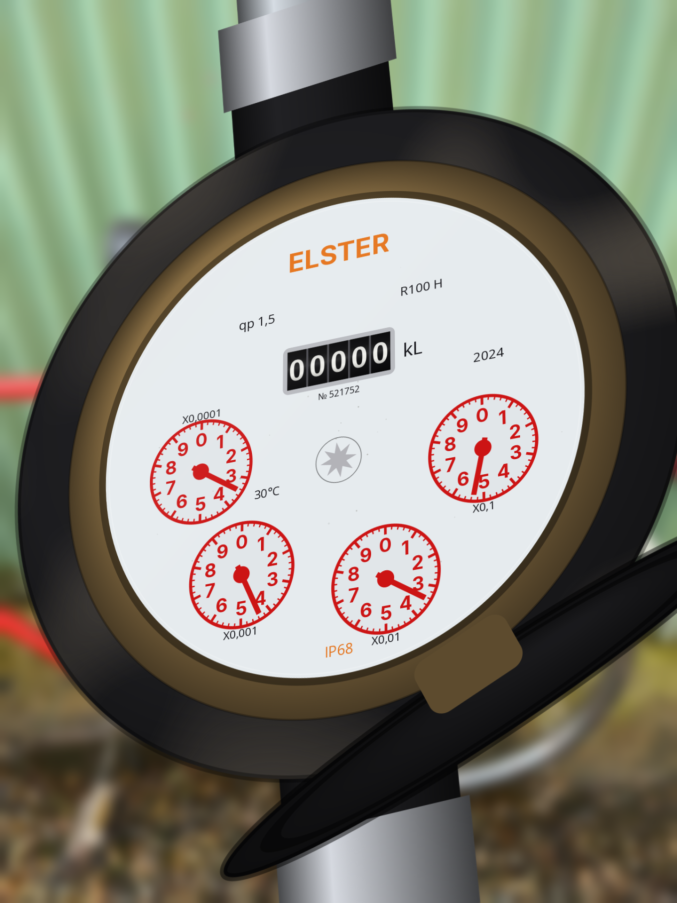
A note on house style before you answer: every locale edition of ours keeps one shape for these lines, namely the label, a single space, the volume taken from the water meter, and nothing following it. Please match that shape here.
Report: 0.5343 kL
